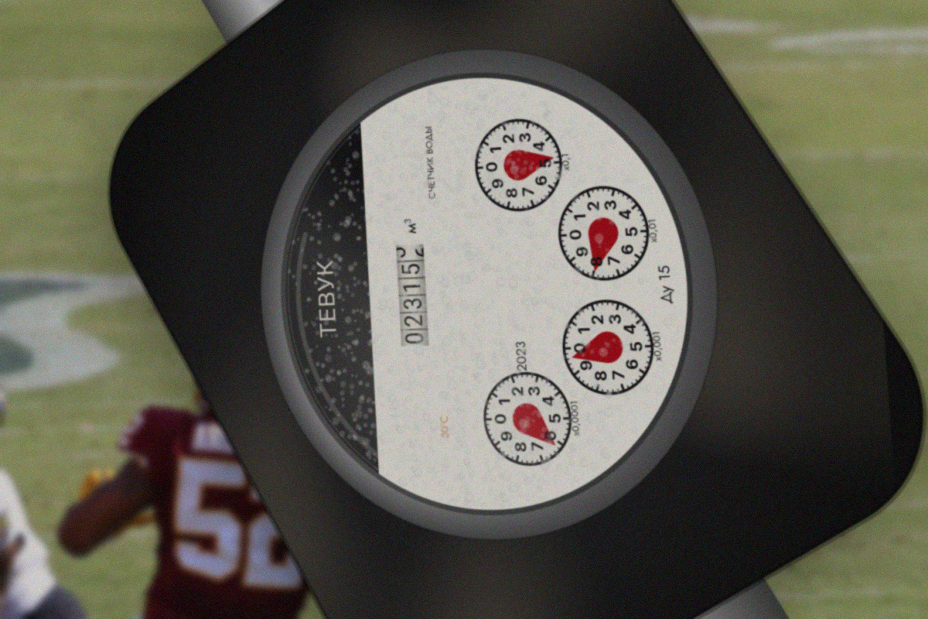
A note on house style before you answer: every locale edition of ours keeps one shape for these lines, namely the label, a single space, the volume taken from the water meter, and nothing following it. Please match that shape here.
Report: 23155.4796 m³
